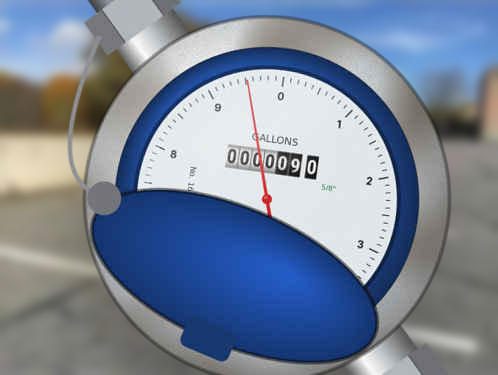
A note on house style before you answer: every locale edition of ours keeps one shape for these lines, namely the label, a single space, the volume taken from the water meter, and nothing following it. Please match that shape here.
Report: 89.5 gal
